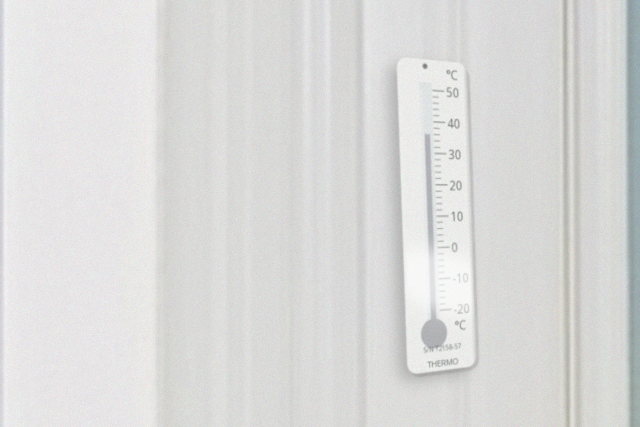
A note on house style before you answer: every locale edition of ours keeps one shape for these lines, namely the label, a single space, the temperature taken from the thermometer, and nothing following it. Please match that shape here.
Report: 36 °C
